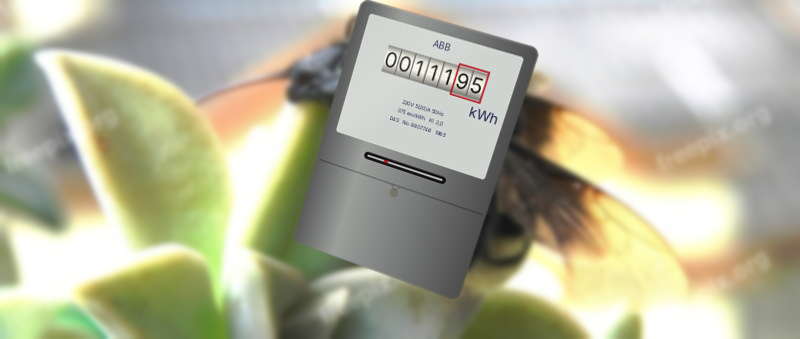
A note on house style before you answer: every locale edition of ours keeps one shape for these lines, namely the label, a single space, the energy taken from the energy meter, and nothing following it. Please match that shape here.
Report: 111.95 kWh
